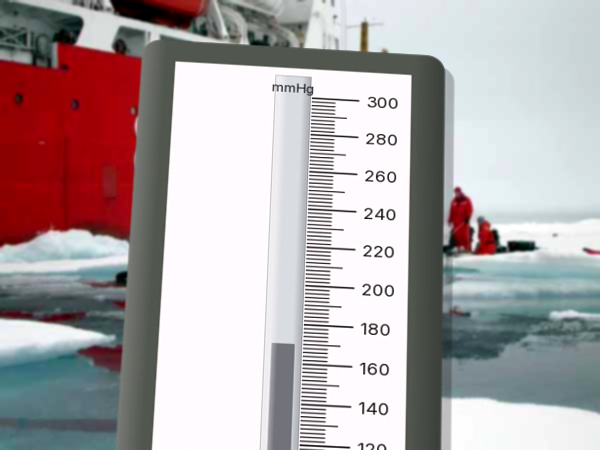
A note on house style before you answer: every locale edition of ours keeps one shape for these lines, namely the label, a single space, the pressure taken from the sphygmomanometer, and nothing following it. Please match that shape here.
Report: 170 mmHg
